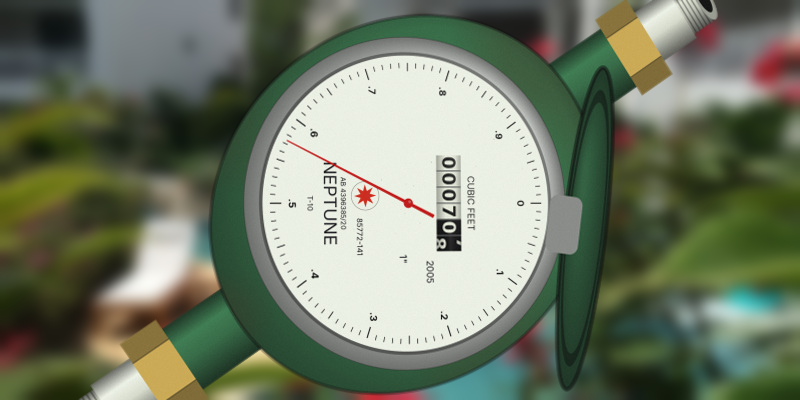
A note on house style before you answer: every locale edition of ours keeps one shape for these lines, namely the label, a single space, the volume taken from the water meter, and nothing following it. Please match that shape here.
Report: 707.57 ft³
